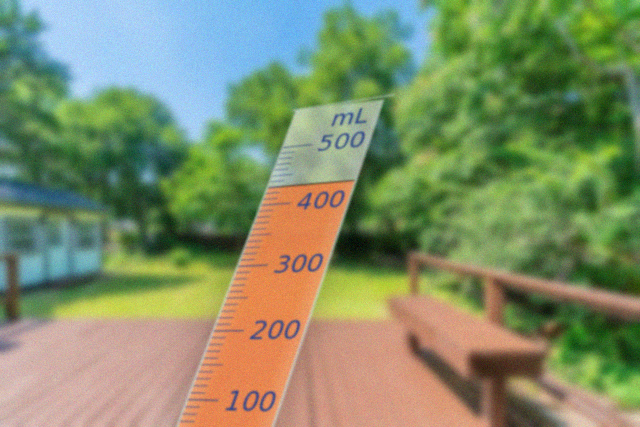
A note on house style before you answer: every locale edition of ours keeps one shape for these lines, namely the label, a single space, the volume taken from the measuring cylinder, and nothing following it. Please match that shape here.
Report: 430 mL
